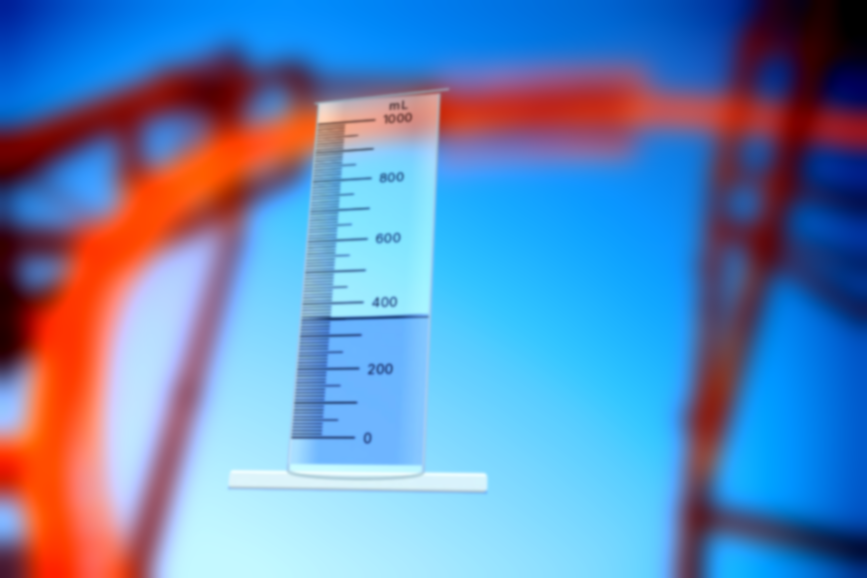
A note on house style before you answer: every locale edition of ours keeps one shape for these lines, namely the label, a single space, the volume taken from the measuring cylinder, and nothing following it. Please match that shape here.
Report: 350 mL
